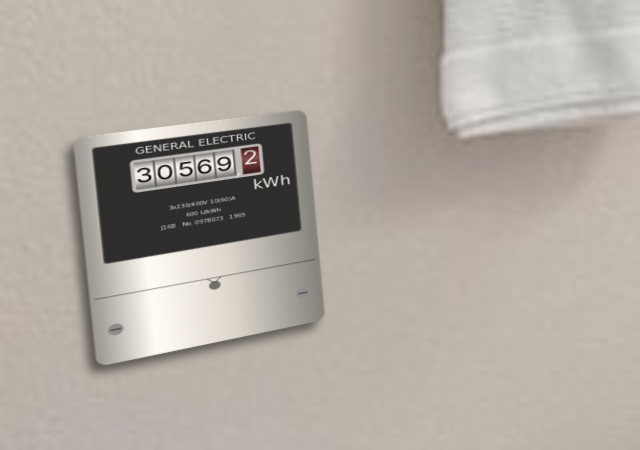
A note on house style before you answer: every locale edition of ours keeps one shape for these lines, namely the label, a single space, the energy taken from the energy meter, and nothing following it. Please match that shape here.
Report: 30569.2 kWh
